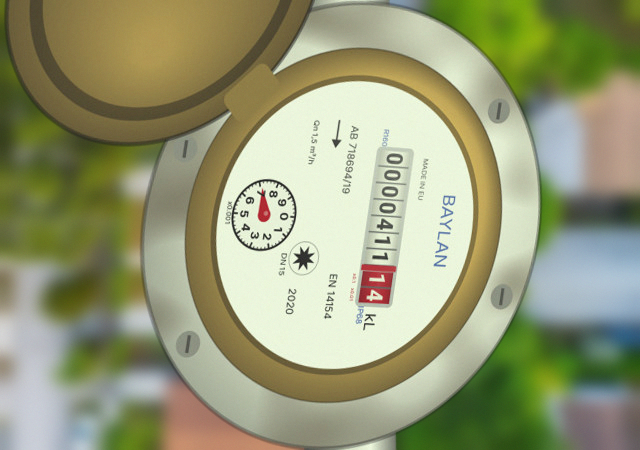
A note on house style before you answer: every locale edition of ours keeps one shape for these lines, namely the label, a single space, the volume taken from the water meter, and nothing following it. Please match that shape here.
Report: 411.147 kL
